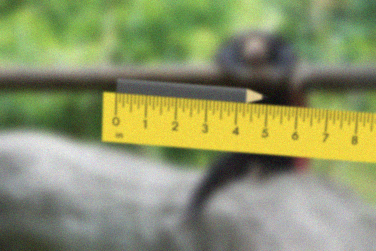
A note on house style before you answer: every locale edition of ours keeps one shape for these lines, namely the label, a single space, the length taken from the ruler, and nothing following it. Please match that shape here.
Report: 5 in
